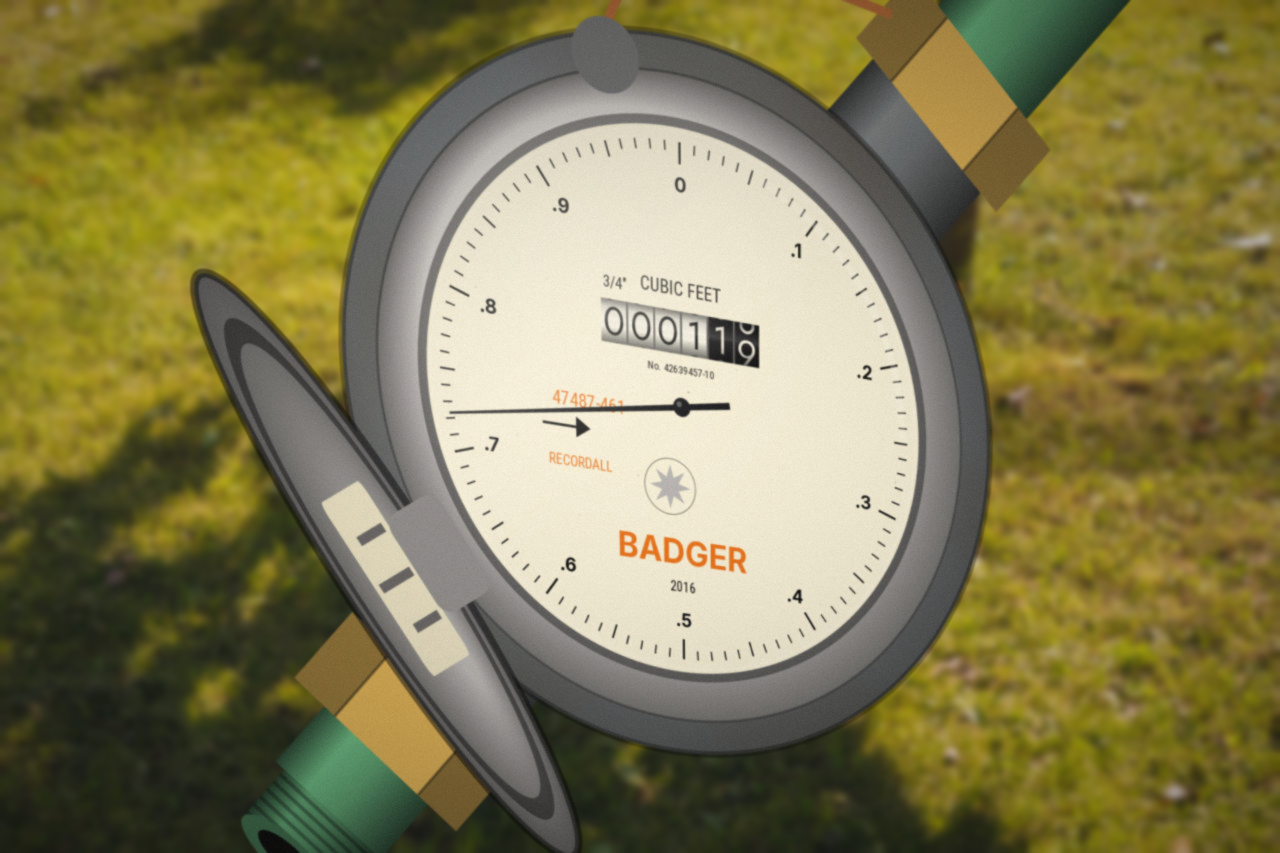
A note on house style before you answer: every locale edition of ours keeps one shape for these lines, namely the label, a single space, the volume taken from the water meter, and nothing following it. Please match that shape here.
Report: 118.72 ft³
